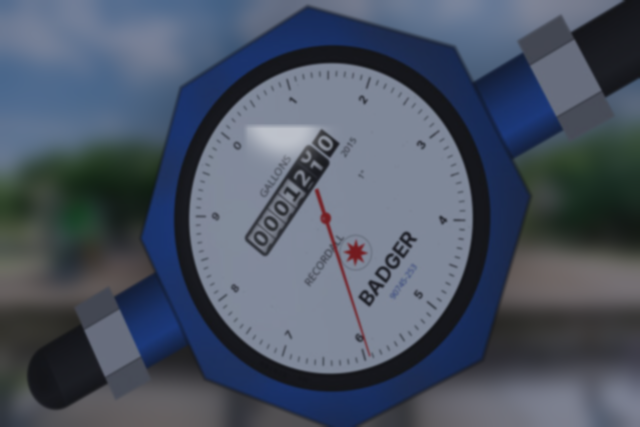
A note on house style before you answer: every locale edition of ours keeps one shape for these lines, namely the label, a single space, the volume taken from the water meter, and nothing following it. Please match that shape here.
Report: 1205.9 gal
